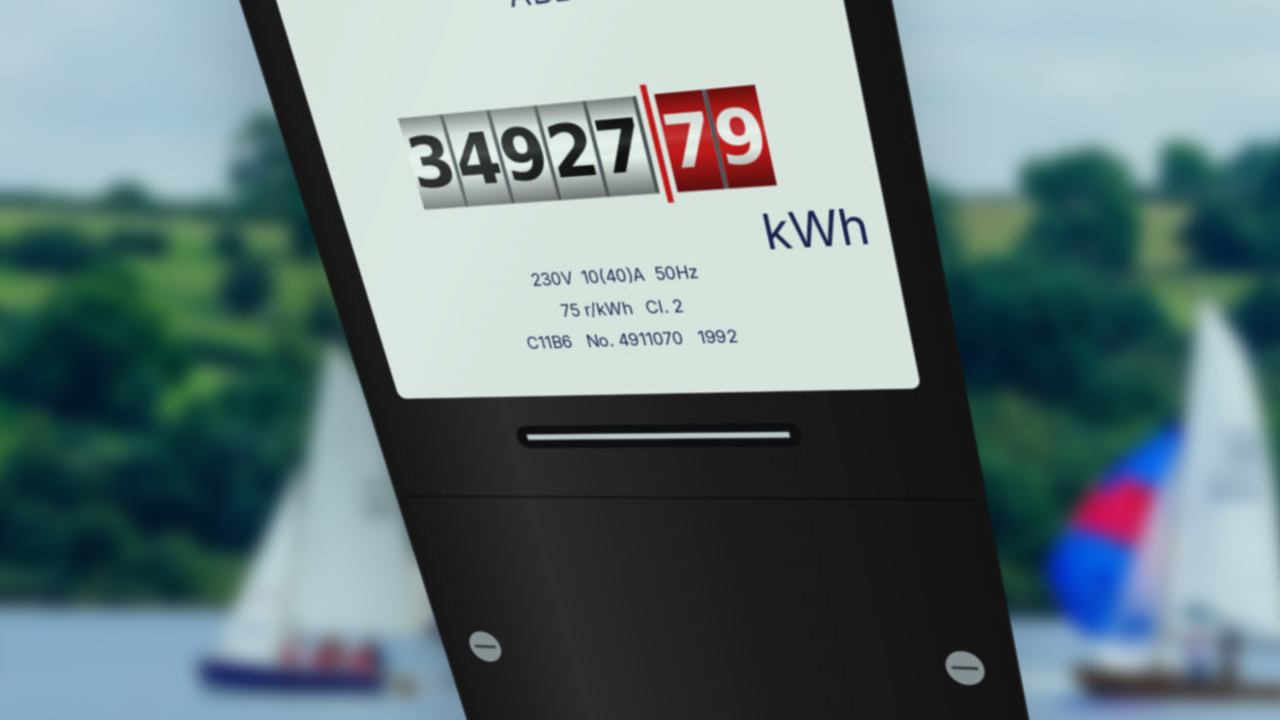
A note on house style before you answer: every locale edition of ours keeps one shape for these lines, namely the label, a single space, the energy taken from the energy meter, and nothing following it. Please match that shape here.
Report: 34927.79 kWh
